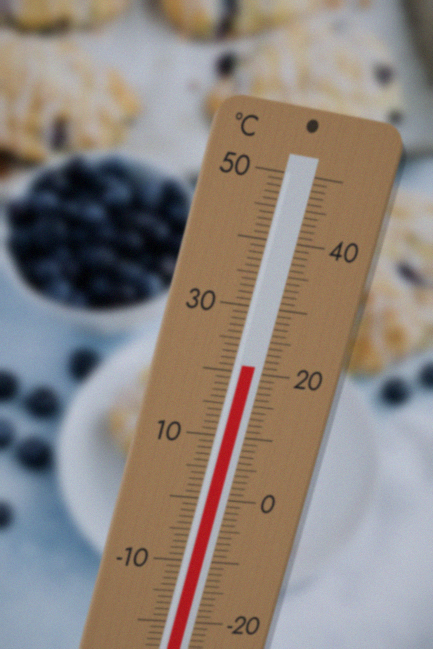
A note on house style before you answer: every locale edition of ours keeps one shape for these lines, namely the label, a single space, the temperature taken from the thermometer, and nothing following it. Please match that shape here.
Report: 21 °C
